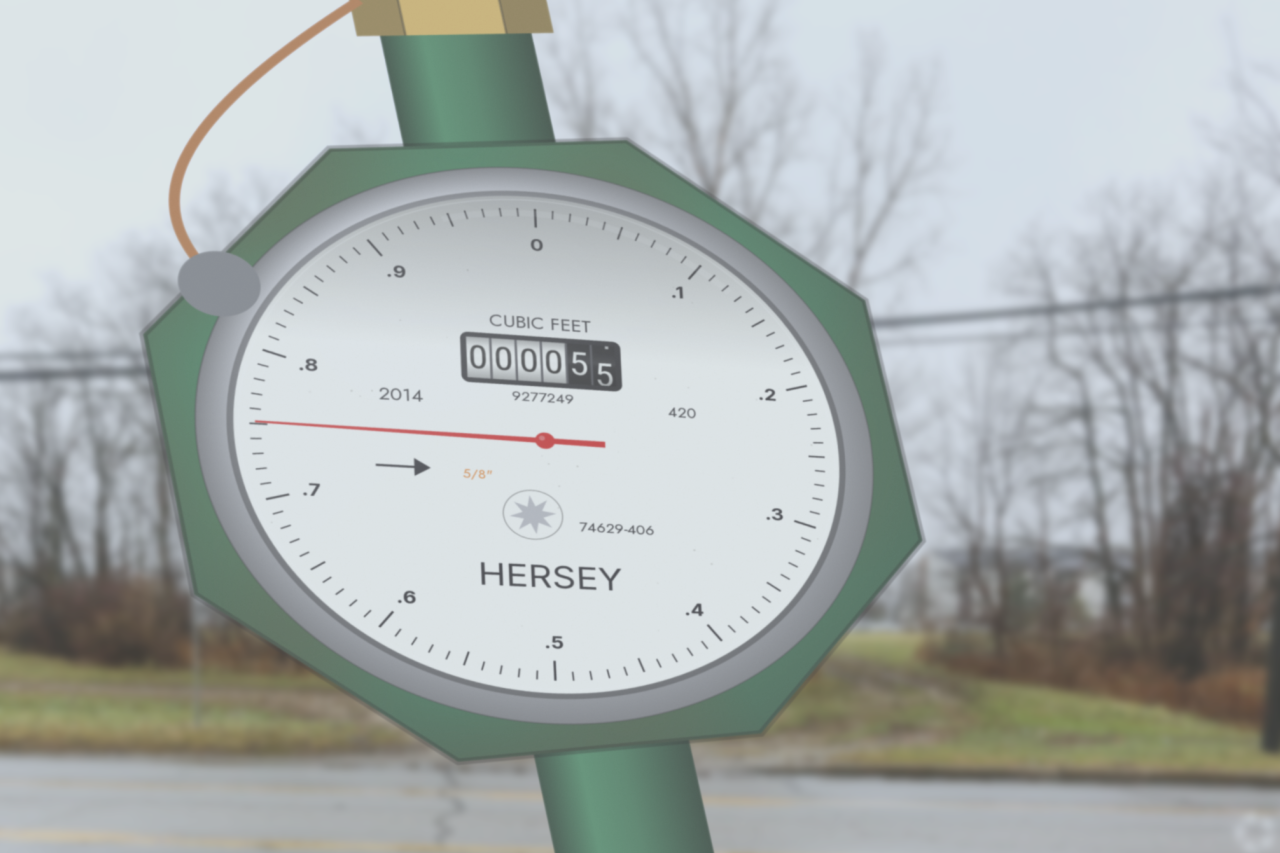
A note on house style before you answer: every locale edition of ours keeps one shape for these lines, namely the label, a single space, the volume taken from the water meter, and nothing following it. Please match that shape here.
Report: 54.75 ft³
